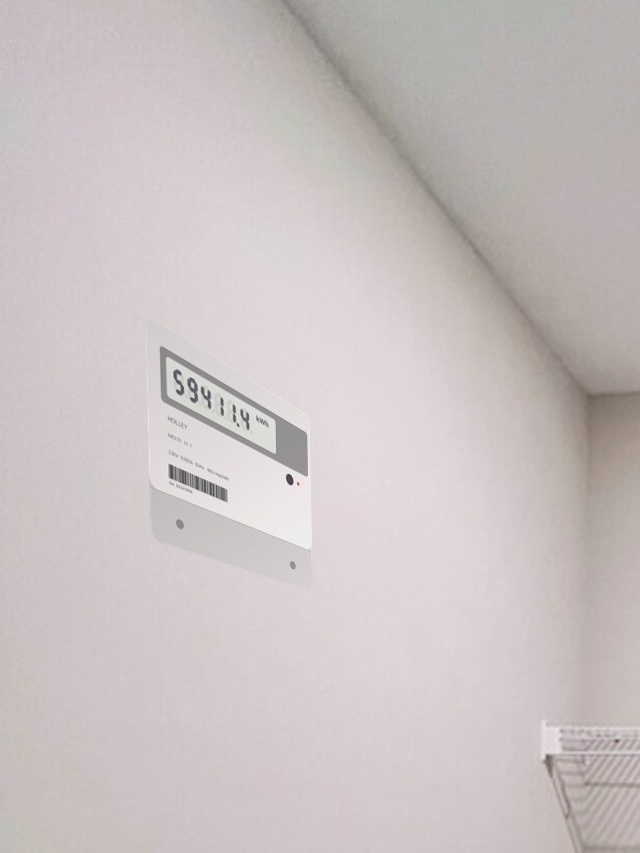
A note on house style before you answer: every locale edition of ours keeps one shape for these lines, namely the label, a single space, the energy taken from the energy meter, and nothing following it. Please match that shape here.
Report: 59411.4 kWh
